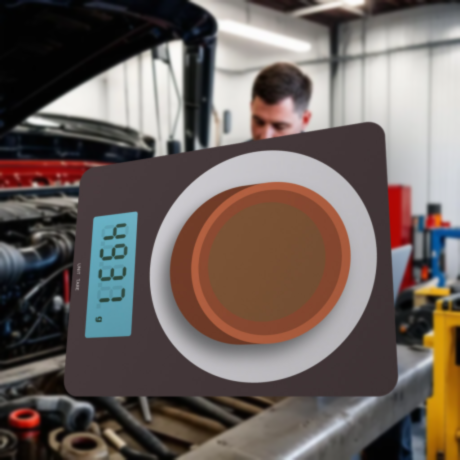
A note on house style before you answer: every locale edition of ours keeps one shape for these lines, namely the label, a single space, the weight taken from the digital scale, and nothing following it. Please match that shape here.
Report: 4937 g
